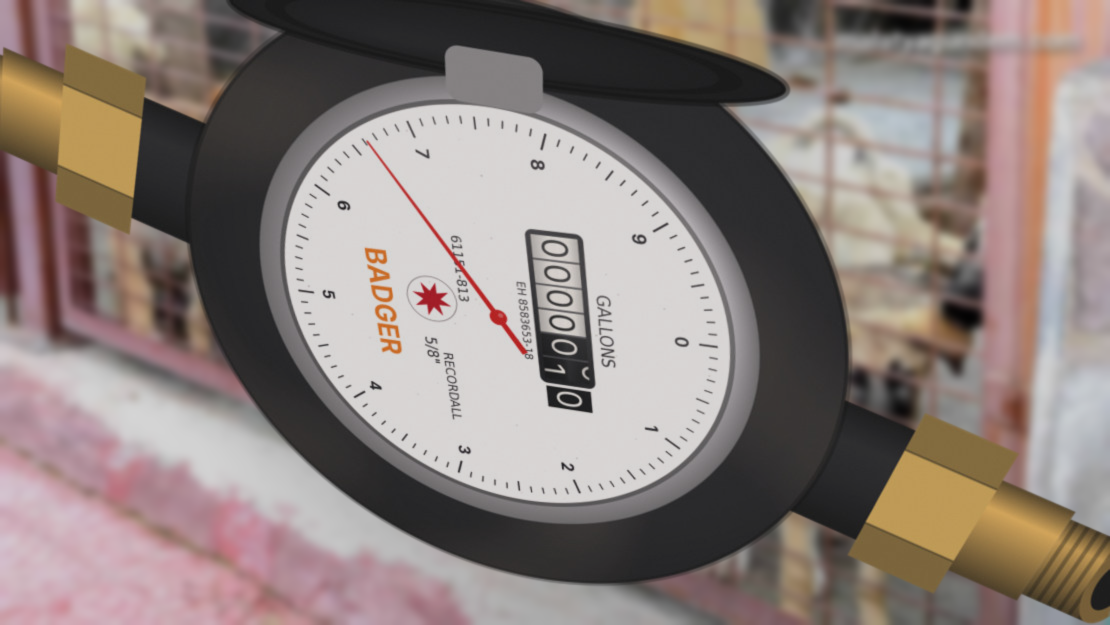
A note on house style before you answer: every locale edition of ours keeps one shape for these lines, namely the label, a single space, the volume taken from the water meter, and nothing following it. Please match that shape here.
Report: 6.6 gal
